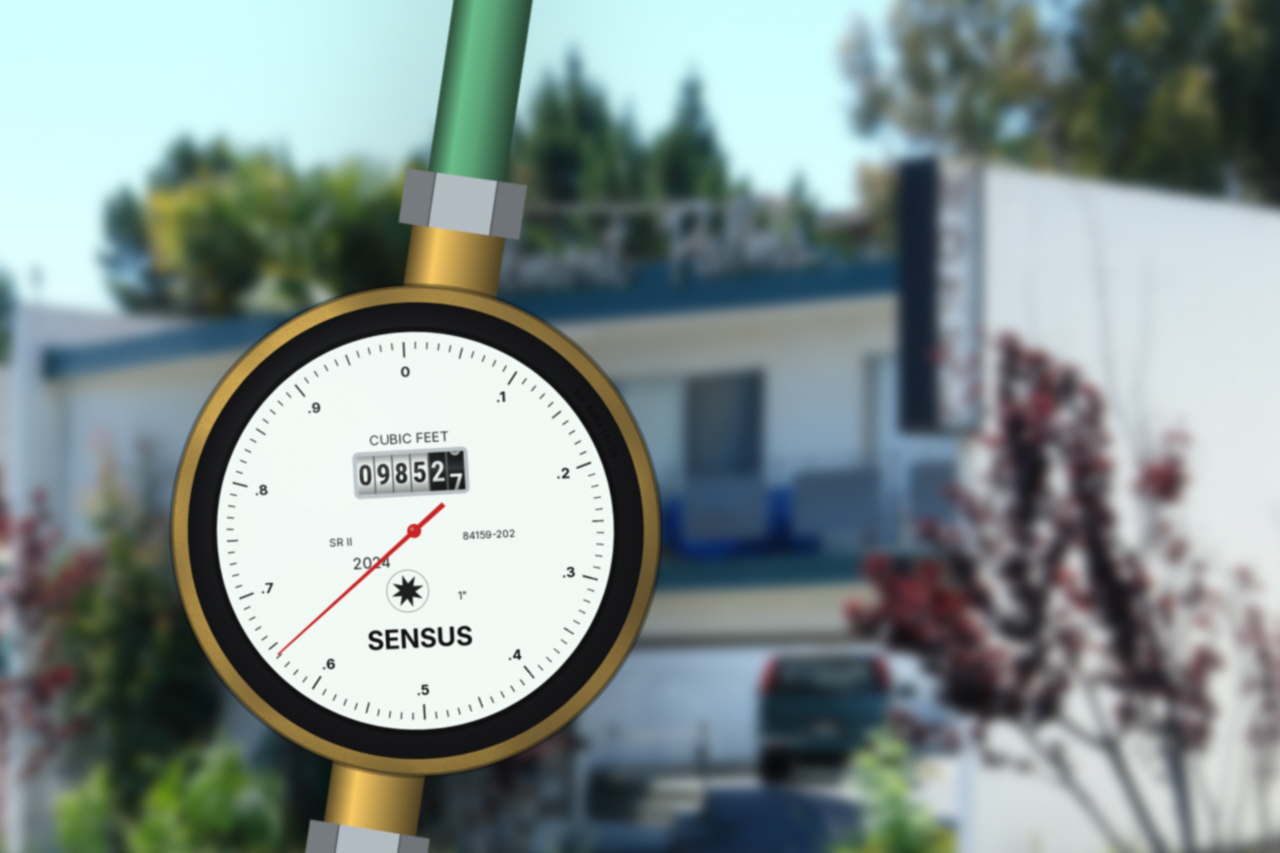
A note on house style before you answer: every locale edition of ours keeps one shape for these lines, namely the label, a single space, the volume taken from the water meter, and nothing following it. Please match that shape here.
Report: 98526.64 ft³
